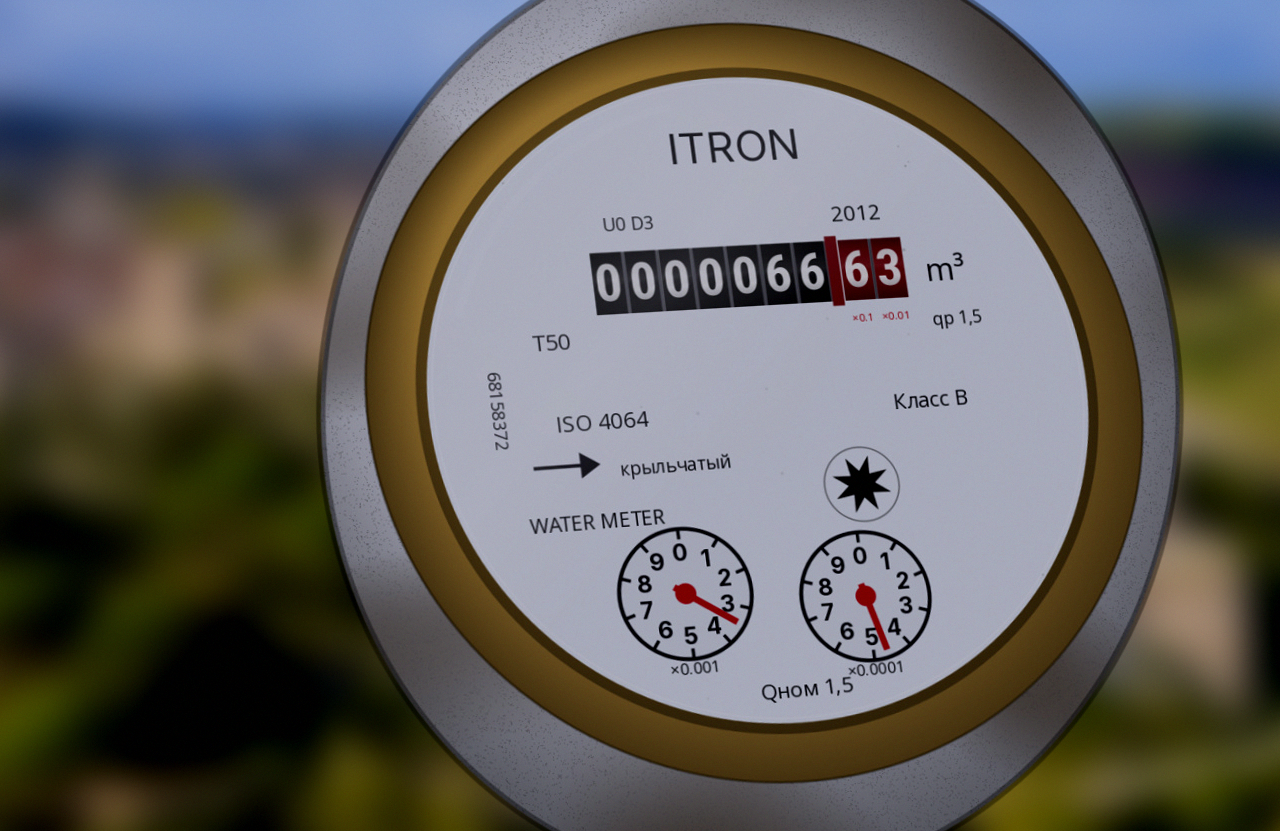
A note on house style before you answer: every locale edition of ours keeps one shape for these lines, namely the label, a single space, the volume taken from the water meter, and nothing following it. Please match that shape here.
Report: 66.6334 m³
